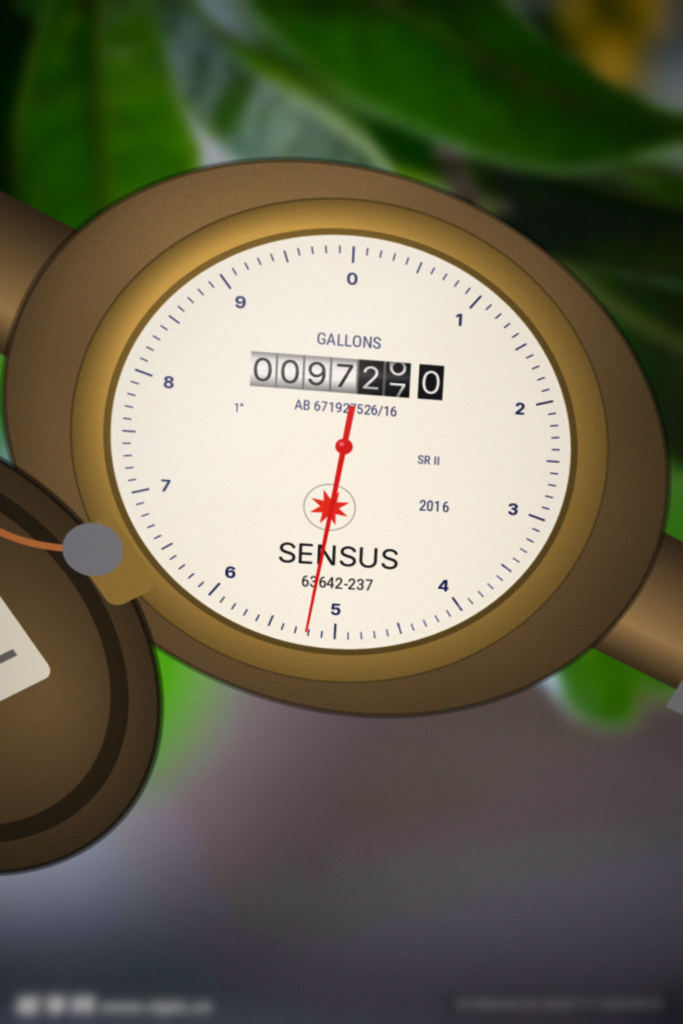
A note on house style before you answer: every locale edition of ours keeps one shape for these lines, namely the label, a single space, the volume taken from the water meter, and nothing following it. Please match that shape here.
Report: 97265.2 gal
